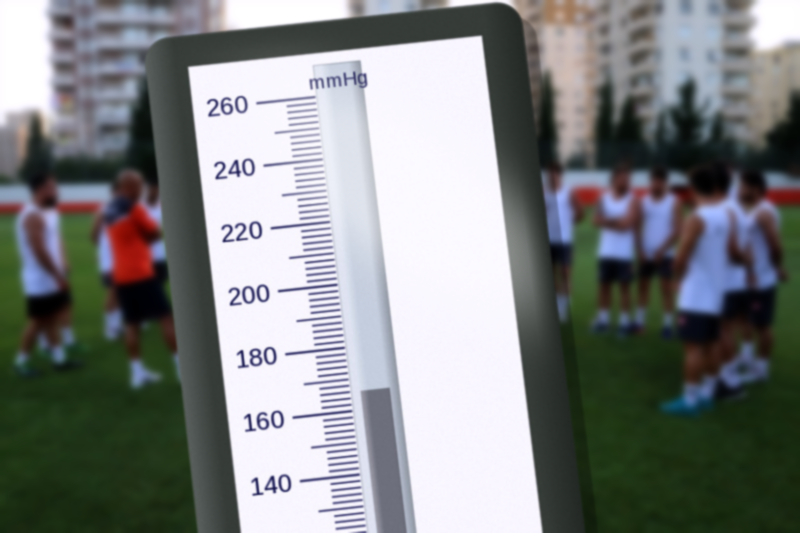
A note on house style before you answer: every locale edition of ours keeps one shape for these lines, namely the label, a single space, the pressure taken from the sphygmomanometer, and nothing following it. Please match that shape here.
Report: 166 mmHg
